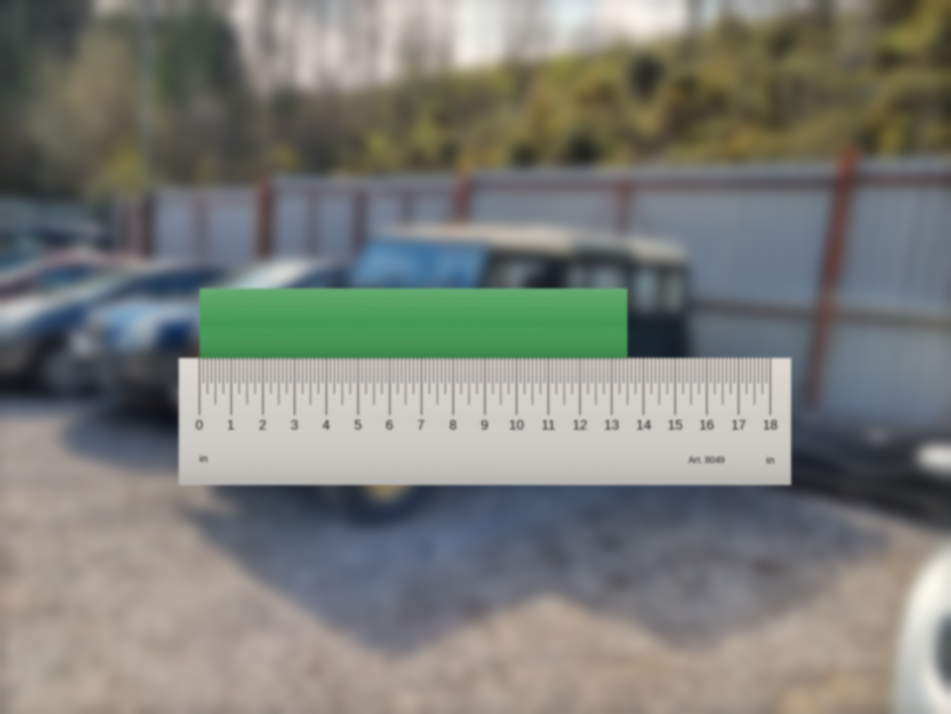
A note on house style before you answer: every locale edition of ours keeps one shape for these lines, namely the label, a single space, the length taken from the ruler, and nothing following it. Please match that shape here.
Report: 13.5 in
